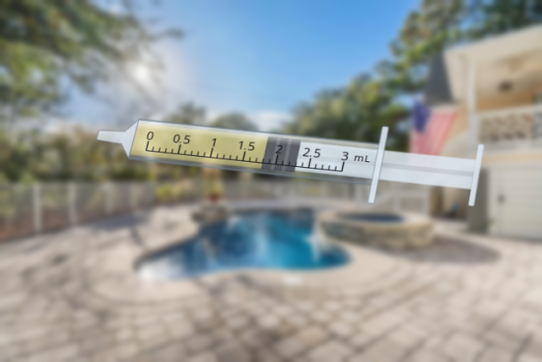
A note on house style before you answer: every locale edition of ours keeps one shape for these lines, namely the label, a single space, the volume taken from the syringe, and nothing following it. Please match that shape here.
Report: 1.8 mL
